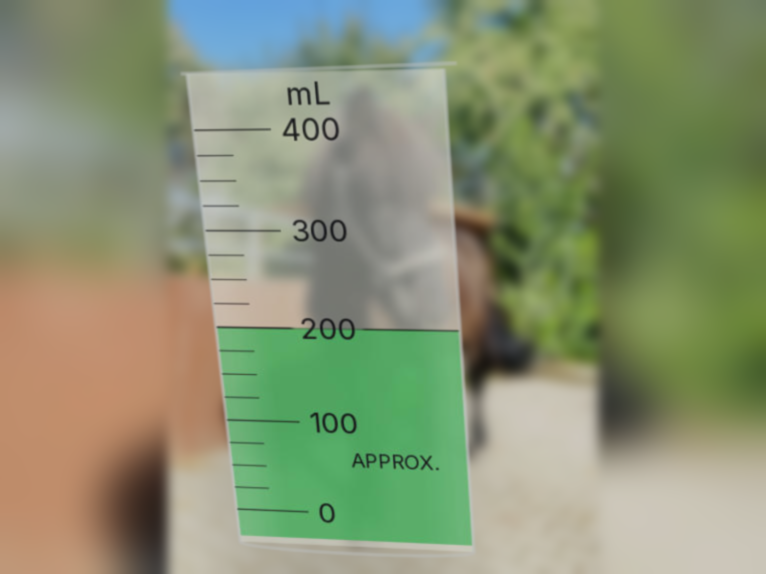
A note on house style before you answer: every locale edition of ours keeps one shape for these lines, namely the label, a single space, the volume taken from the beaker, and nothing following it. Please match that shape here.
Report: 200 mL
